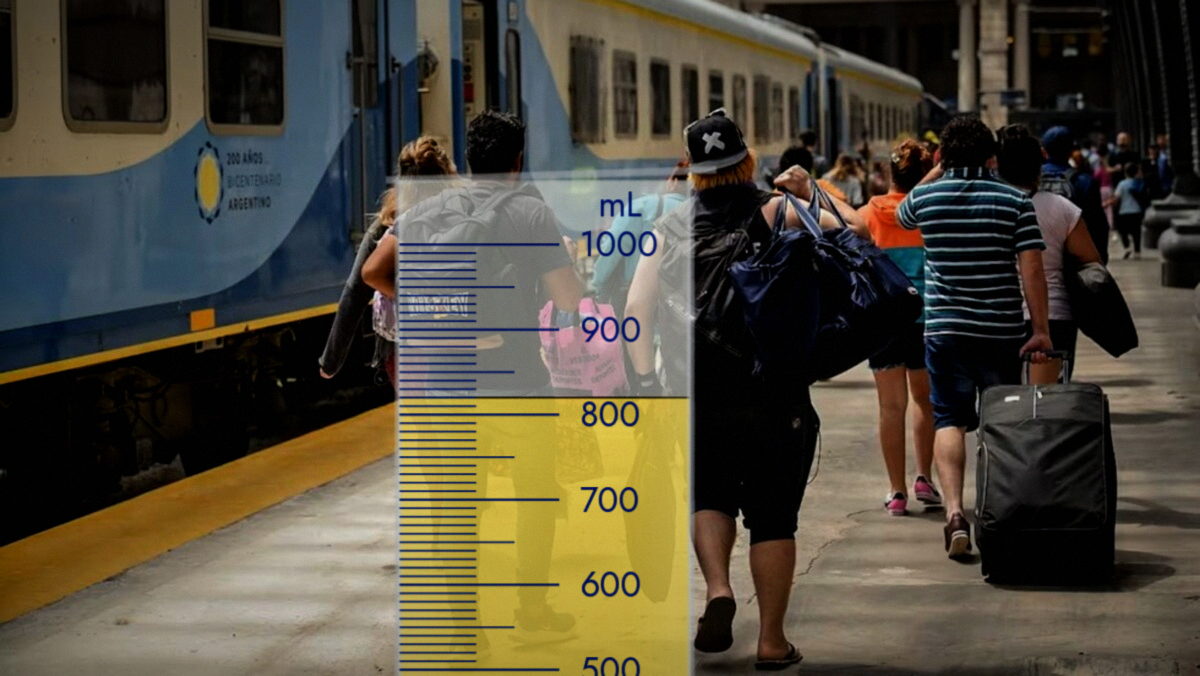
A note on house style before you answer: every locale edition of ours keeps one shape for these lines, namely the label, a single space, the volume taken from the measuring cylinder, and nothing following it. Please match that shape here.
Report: 820 mL
